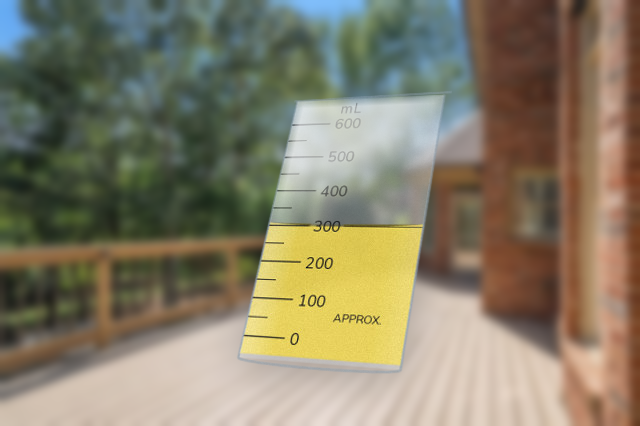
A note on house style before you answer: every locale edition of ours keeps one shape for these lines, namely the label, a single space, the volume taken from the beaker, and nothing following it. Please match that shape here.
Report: 300 mL
